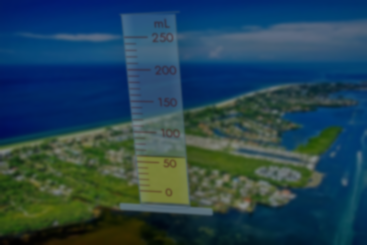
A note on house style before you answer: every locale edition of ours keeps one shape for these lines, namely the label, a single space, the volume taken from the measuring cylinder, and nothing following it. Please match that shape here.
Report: 60 mL
